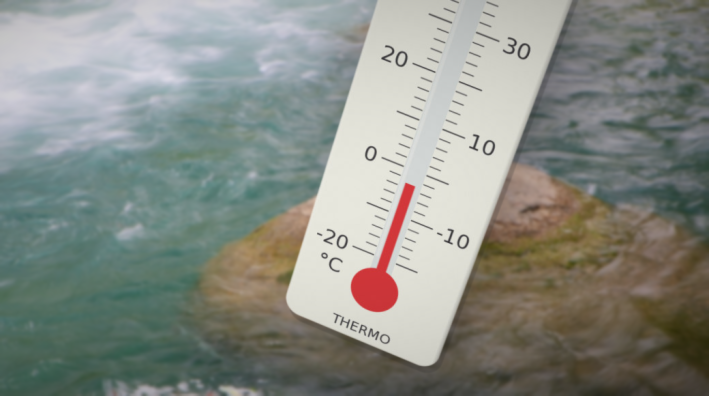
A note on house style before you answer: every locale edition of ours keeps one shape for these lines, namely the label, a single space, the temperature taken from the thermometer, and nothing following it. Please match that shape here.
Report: -3 °C
